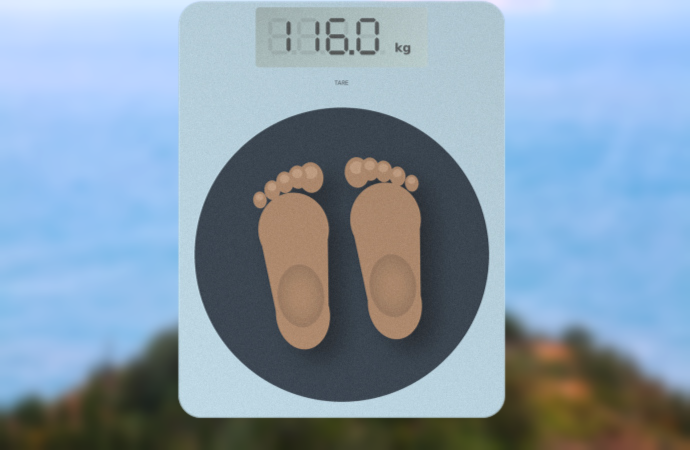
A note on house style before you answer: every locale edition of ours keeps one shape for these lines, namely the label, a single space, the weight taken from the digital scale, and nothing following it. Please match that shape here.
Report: 116.0 kg
